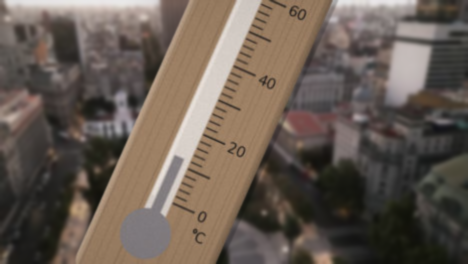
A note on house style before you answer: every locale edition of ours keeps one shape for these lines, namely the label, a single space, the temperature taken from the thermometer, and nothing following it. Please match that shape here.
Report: 12 °C
